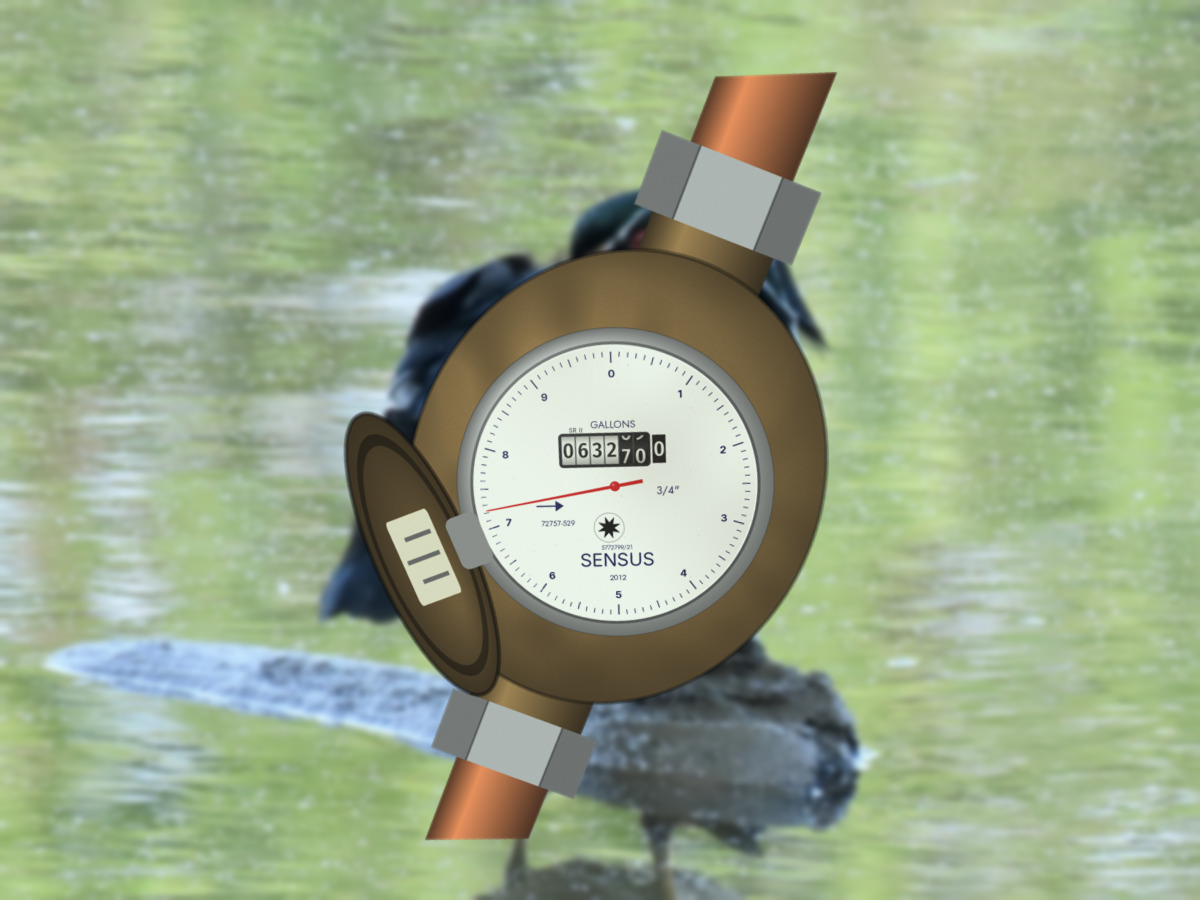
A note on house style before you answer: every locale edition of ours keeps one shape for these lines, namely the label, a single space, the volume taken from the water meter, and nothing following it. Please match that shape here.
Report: 632697.2 gal
